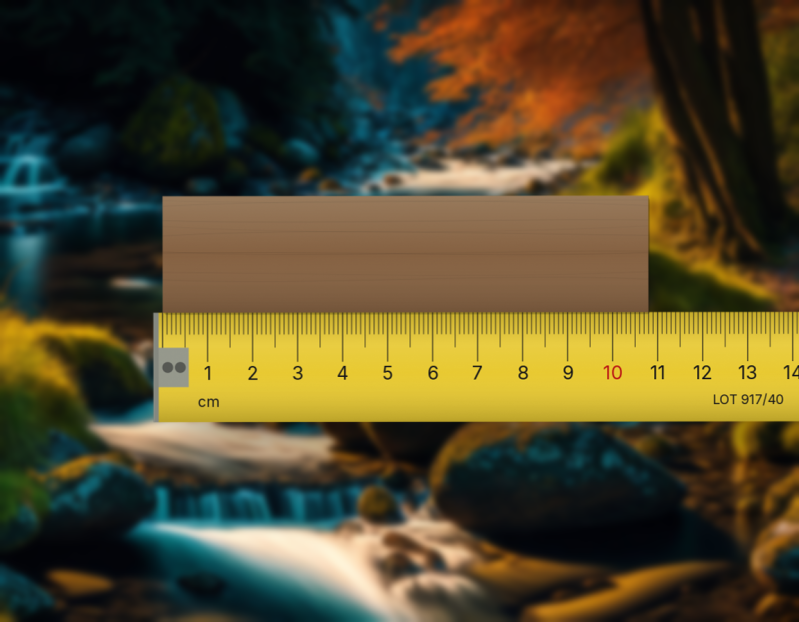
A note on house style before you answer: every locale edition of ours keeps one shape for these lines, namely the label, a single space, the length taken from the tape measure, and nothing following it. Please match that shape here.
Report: 10.8 cm
